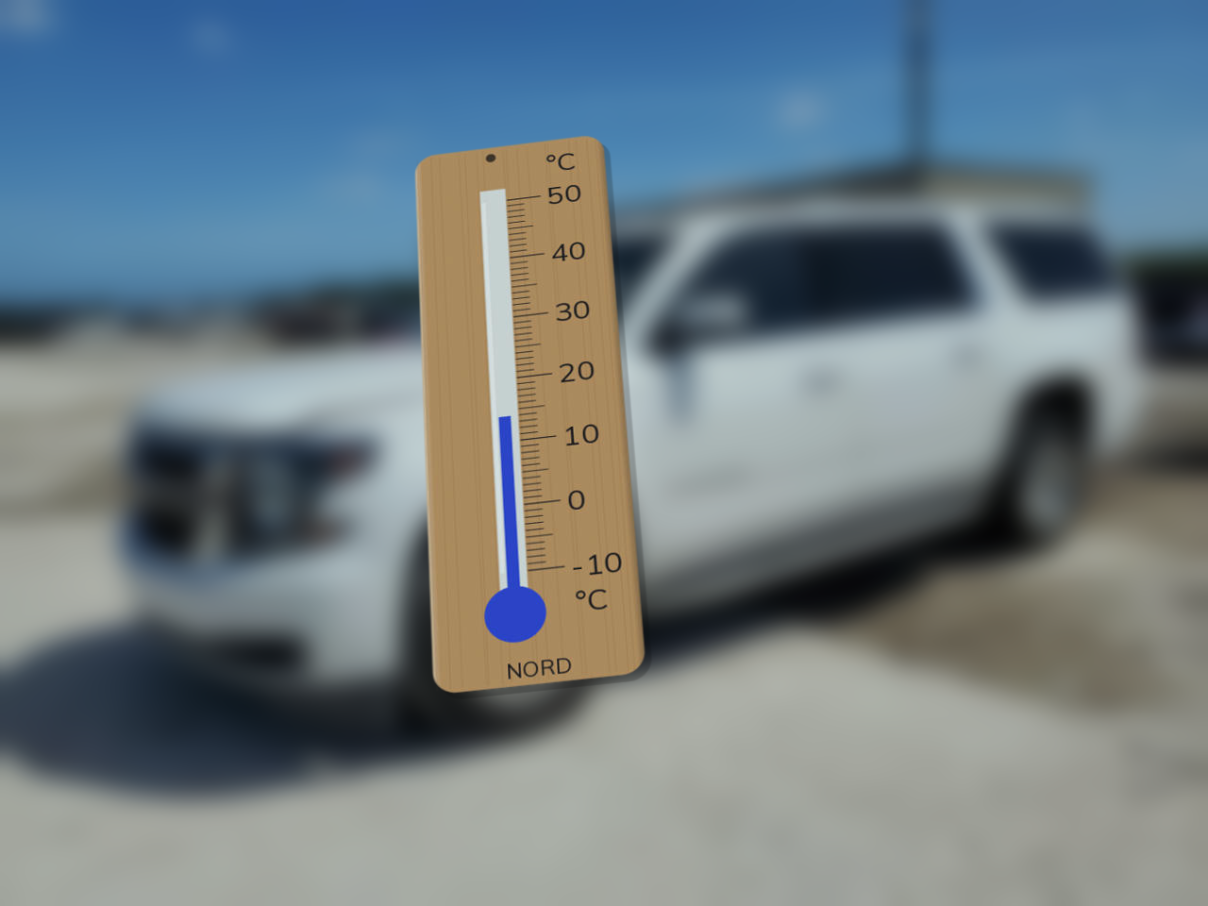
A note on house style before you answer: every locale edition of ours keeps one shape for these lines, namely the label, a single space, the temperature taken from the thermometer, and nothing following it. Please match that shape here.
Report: 14 °C
